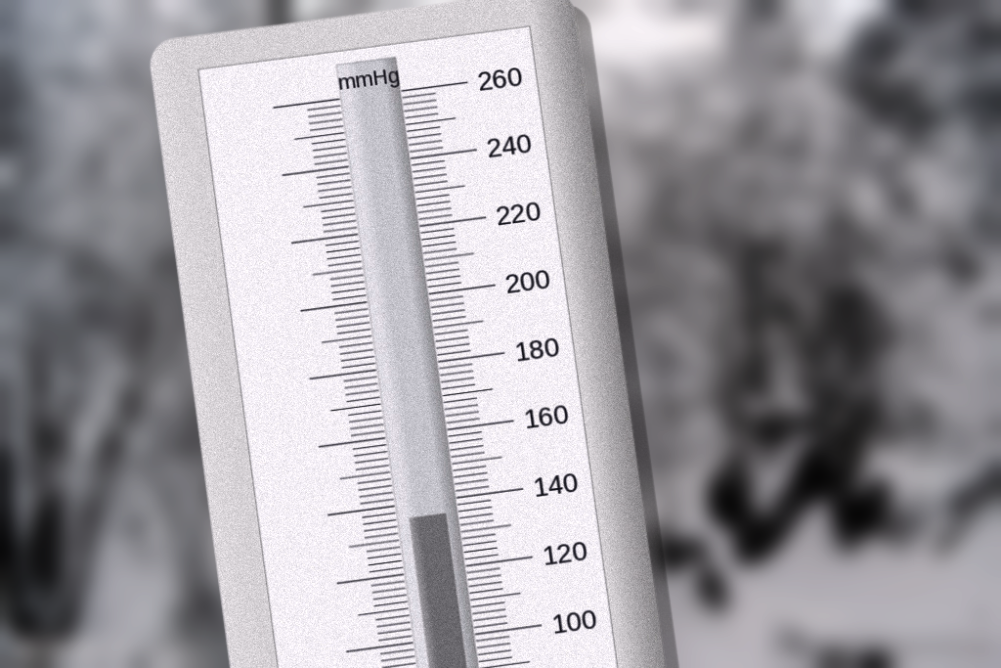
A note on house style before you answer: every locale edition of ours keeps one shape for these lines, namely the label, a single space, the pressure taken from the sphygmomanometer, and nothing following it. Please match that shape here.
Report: 136 mmHg
